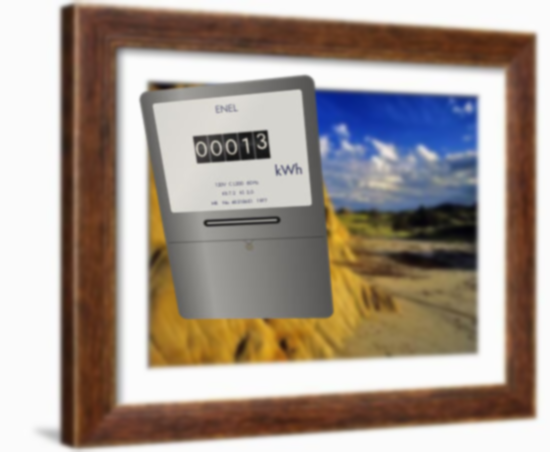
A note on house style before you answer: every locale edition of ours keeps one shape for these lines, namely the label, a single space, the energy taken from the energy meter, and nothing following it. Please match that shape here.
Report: 13 kWh
